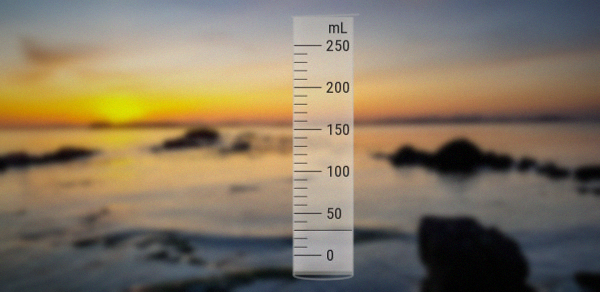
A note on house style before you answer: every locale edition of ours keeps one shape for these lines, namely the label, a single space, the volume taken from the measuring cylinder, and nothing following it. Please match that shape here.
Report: 30 mL
